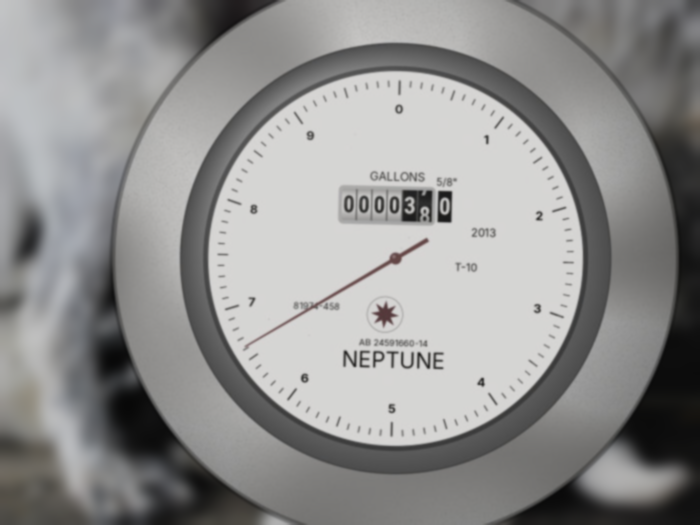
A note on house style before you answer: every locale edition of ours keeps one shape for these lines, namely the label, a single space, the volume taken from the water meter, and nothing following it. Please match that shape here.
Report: 376.6 gal
